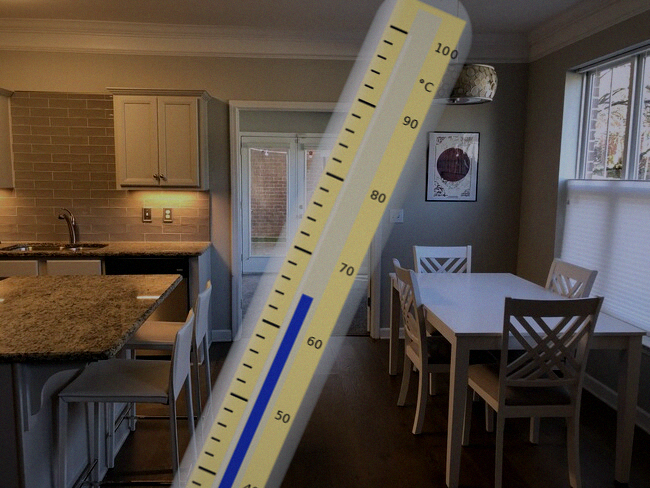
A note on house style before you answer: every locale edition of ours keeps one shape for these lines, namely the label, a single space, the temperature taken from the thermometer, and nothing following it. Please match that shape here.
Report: 65 °C
